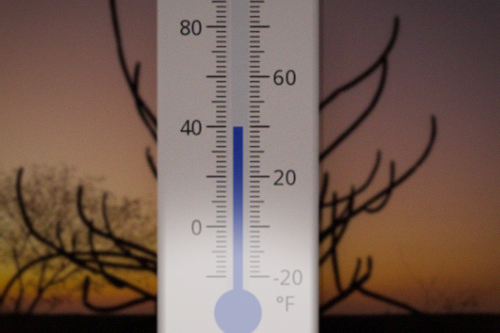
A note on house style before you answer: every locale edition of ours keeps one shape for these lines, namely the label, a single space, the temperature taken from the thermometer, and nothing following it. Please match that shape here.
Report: 40 °F
